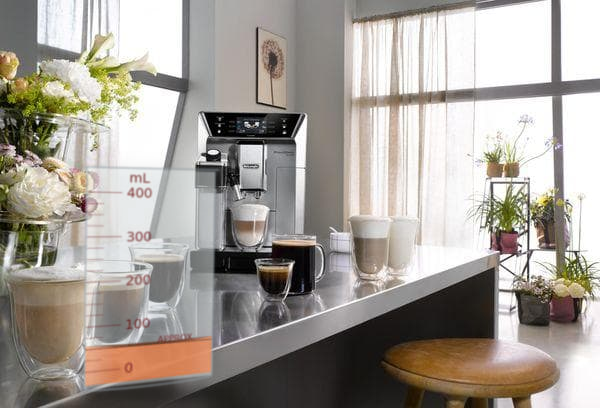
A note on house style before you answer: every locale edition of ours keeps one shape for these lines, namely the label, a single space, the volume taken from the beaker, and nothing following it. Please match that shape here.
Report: 50 mL
